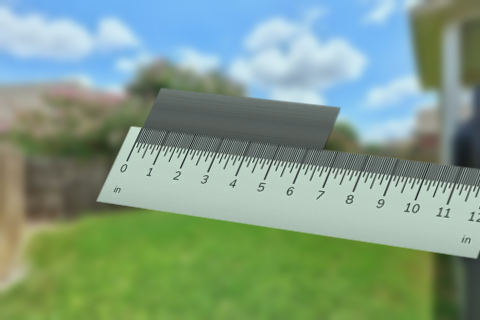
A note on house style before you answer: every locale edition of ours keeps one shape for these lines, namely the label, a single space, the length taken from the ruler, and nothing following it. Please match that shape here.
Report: 6.5 in
